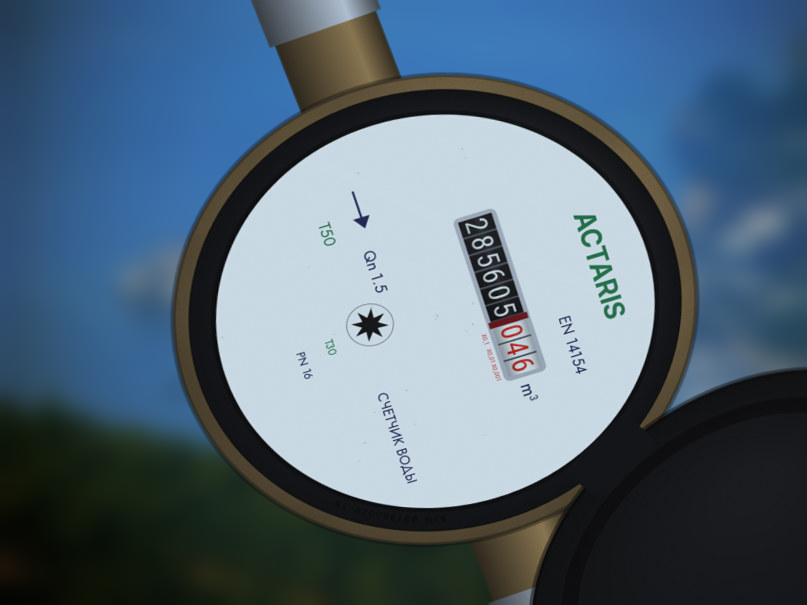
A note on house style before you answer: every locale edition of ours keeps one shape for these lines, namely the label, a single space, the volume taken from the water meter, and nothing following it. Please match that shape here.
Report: 285605.046 m³
